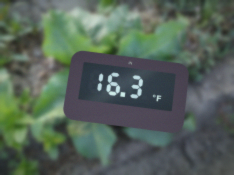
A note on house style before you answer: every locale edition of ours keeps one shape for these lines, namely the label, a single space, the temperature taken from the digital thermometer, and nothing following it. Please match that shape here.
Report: 16.3 °F
